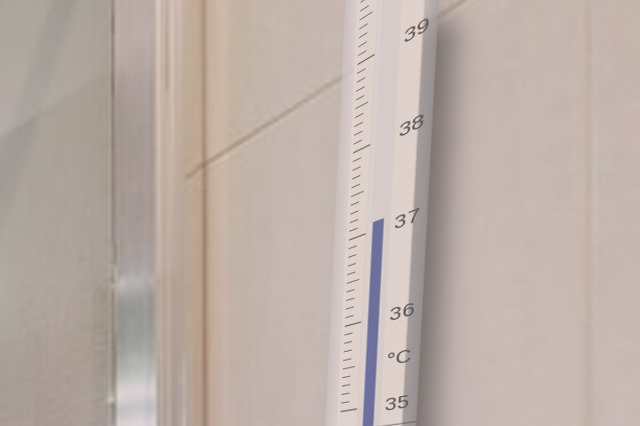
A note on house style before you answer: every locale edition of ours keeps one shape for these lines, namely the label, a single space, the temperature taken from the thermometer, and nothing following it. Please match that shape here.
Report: 37.1 °C
